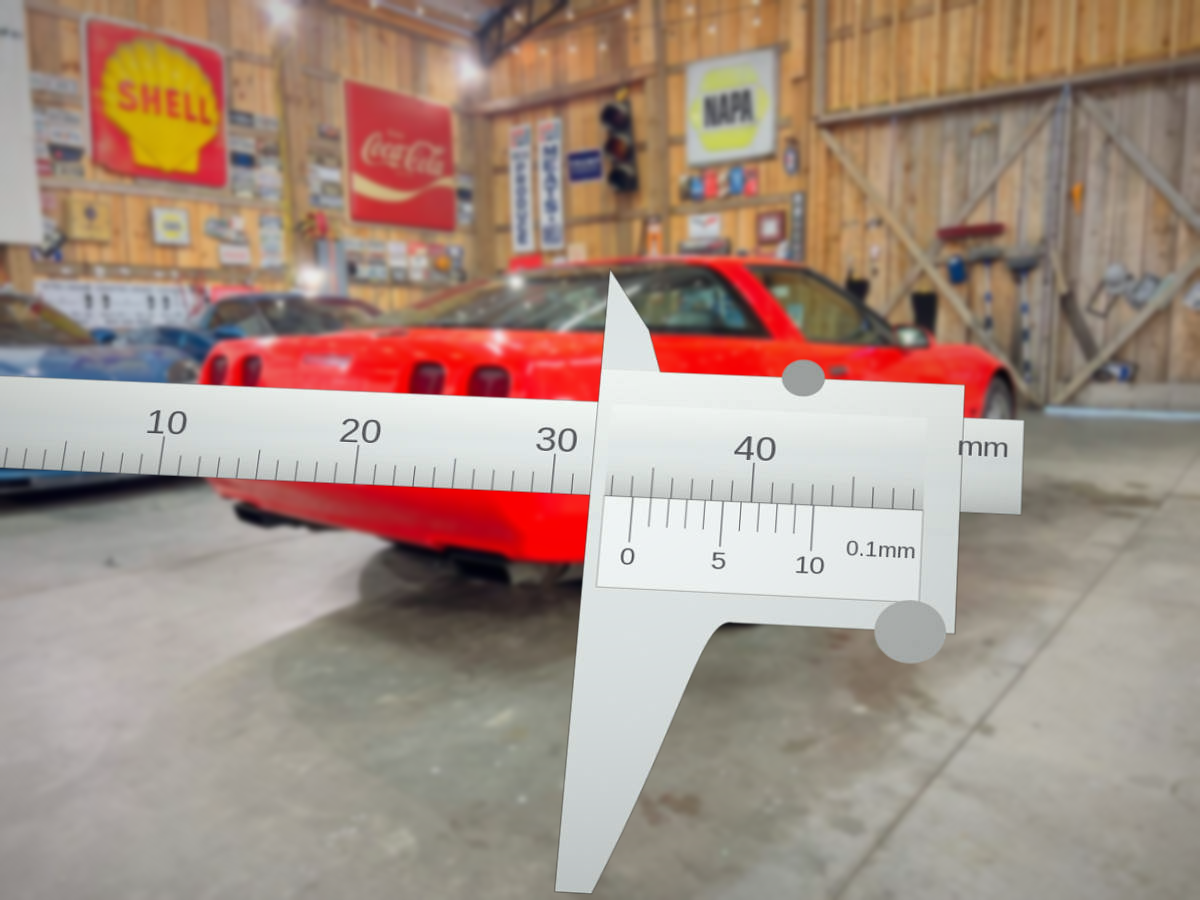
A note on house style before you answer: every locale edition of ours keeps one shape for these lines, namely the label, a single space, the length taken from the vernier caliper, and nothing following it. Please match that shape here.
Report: 34.1 mm
